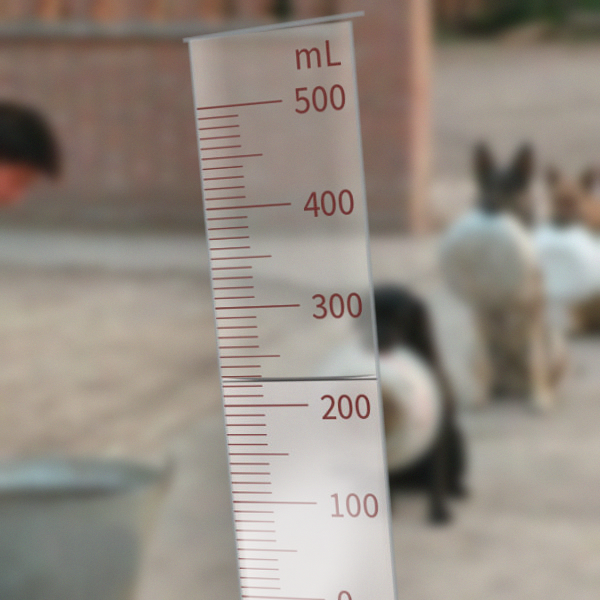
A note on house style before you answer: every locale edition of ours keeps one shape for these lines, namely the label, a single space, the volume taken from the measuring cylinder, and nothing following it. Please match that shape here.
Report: 225 mL
